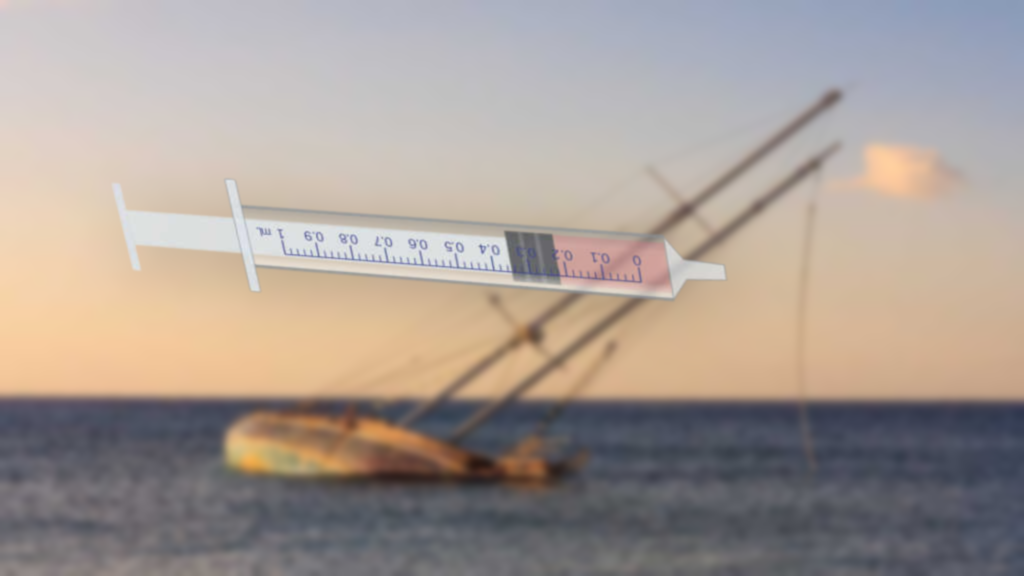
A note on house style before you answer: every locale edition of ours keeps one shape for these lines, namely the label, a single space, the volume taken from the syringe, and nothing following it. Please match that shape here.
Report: 0.22 mL
